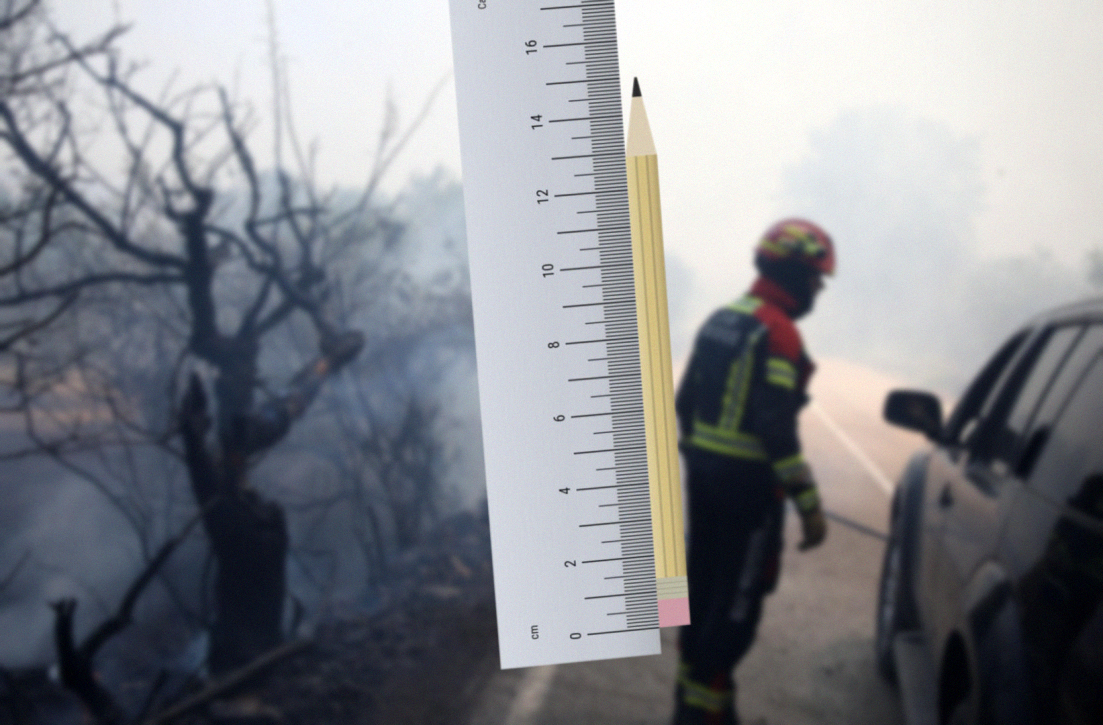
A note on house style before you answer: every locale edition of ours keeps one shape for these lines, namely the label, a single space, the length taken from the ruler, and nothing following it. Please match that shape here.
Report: 15 cm
